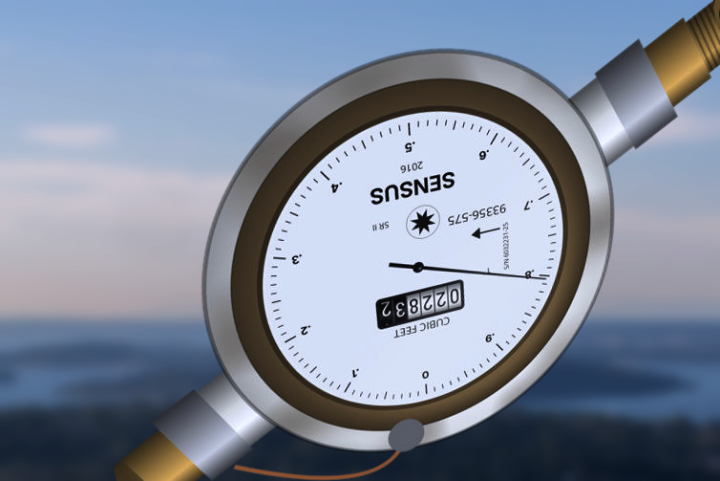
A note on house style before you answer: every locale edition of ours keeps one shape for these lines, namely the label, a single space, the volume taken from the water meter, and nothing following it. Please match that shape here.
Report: 22831.80 ft³
